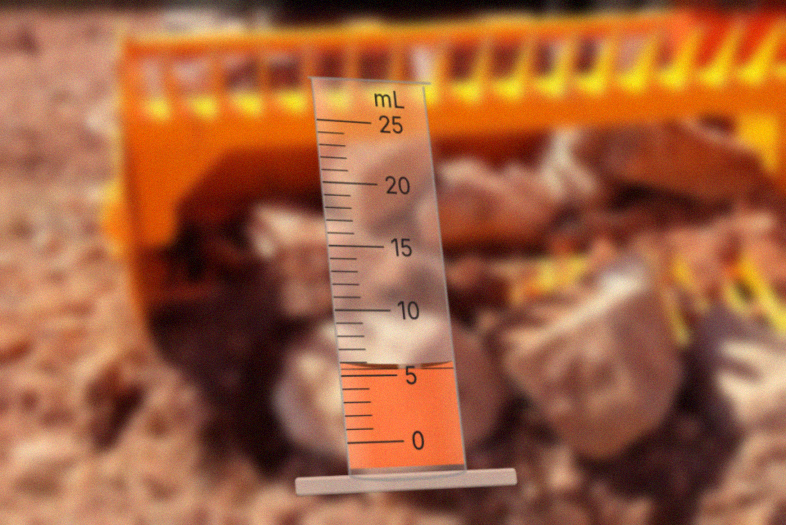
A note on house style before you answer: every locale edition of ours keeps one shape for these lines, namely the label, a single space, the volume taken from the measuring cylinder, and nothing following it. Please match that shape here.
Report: 5.5 mL
